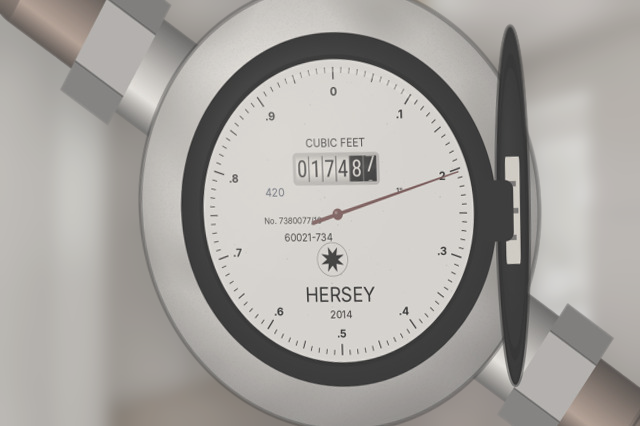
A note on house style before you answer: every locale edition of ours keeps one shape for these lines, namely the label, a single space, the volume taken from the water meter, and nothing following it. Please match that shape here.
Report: 17487.20 ft³
